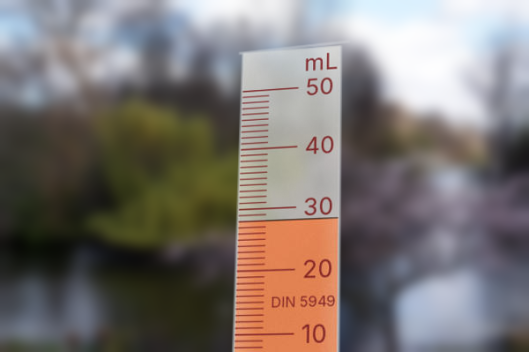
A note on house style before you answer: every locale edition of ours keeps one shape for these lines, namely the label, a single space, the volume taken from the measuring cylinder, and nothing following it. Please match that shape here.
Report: 28 mL
